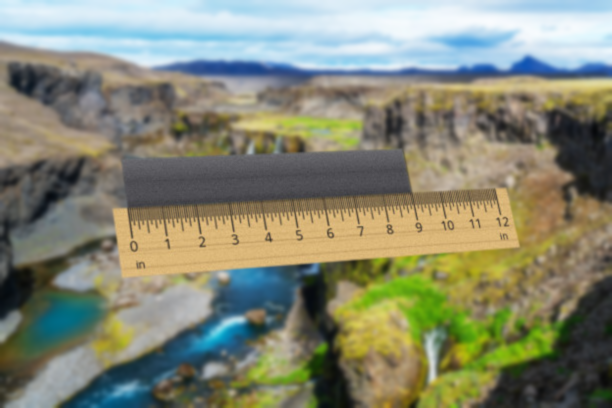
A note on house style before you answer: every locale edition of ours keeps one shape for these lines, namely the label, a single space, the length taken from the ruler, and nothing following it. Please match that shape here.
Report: 9 in
